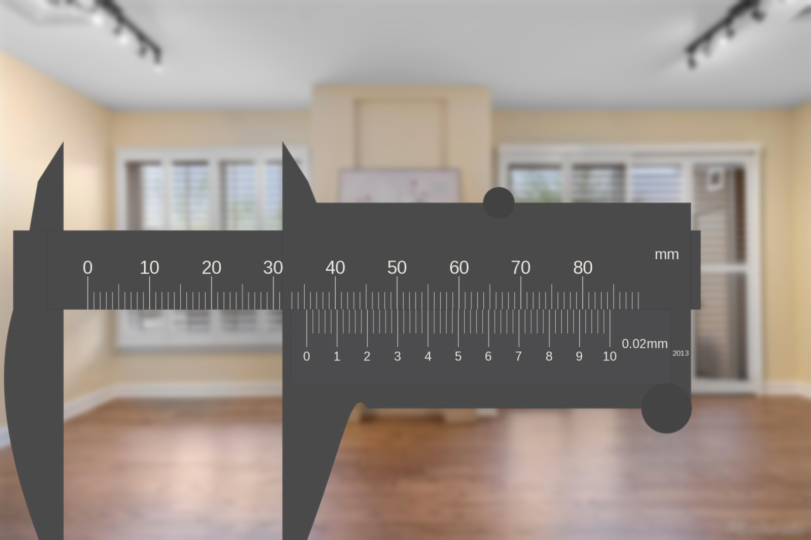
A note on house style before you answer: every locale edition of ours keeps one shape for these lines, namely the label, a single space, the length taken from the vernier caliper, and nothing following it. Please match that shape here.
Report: 35.4 mm
